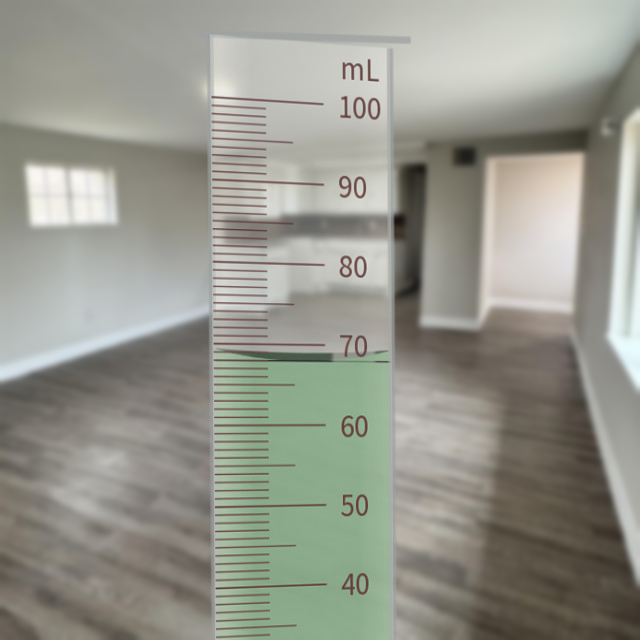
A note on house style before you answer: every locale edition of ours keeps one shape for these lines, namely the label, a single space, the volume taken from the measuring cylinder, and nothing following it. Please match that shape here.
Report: 68 mL
